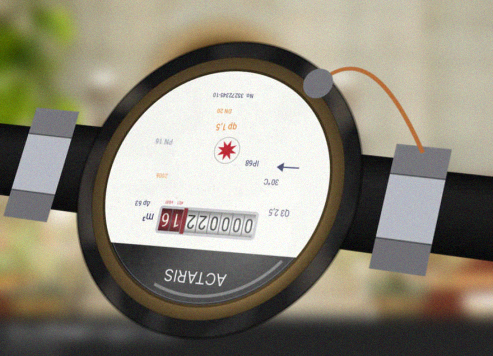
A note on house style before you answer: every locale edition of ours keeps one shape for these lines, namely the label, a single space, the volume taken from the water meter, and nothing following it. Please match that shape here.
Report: 22.16 m³
